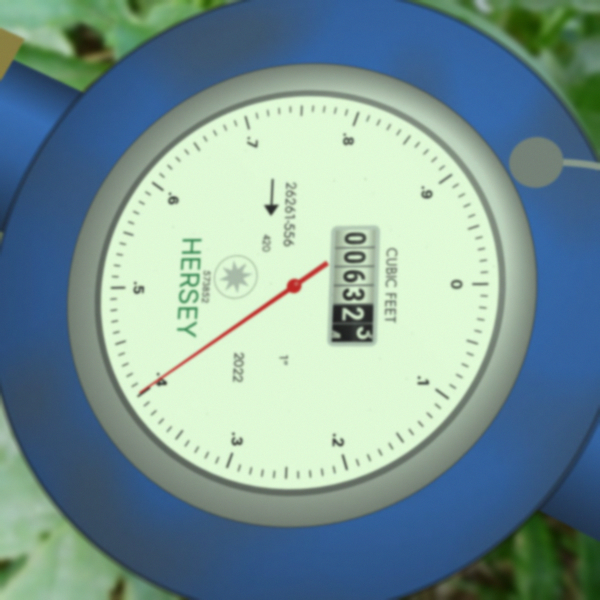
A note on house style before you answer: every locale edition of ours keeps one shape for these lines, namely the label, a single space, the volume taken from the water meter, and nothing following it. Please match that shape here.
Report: 6323.40 ft³
